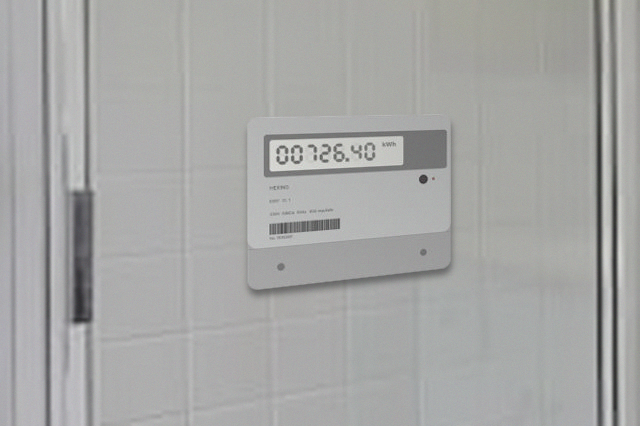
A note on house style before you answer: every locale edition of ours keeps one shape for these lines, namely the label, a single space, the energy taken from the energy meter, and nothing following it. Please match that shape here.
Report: 726.40 kWh
